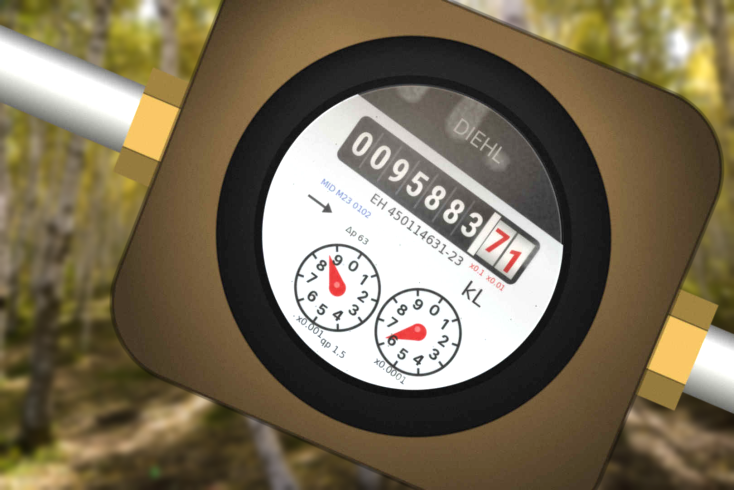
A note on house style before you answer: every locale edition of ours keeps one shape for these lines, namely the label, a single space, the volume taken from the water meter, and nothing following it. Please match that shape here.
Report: 95883.7086 kL
